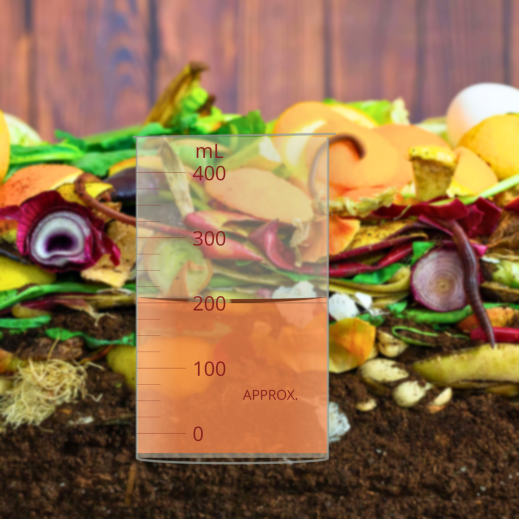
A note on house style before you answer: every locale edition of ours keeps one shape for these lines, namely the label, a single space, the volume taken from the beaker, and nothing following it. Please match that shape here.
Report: 200 mL
